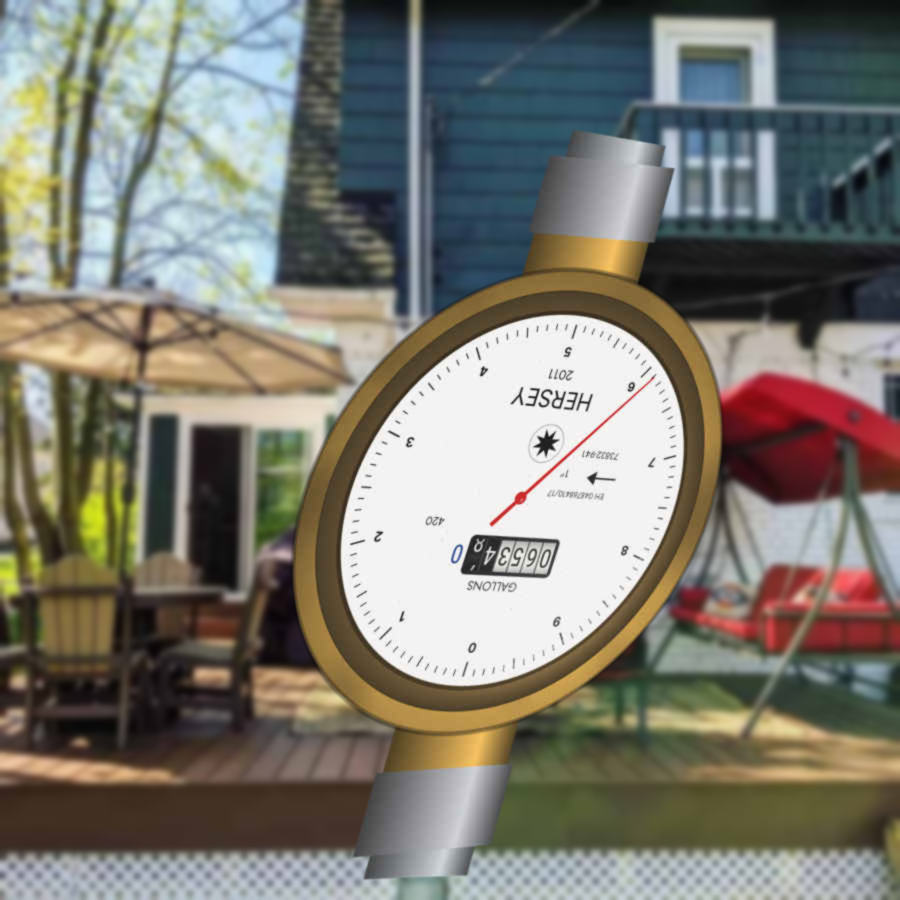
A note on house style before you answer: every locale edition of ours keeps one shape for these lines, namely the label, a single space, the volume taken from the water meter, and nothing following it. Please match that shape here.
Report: 653476.1 gal
